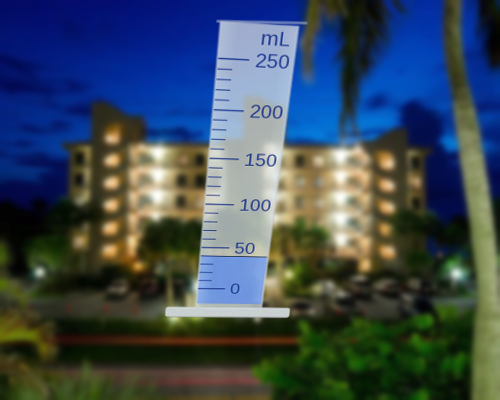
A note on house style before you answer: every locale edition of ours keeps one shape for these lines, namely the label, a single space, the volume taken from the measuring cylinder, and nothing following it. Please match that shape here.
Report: 40 mL
